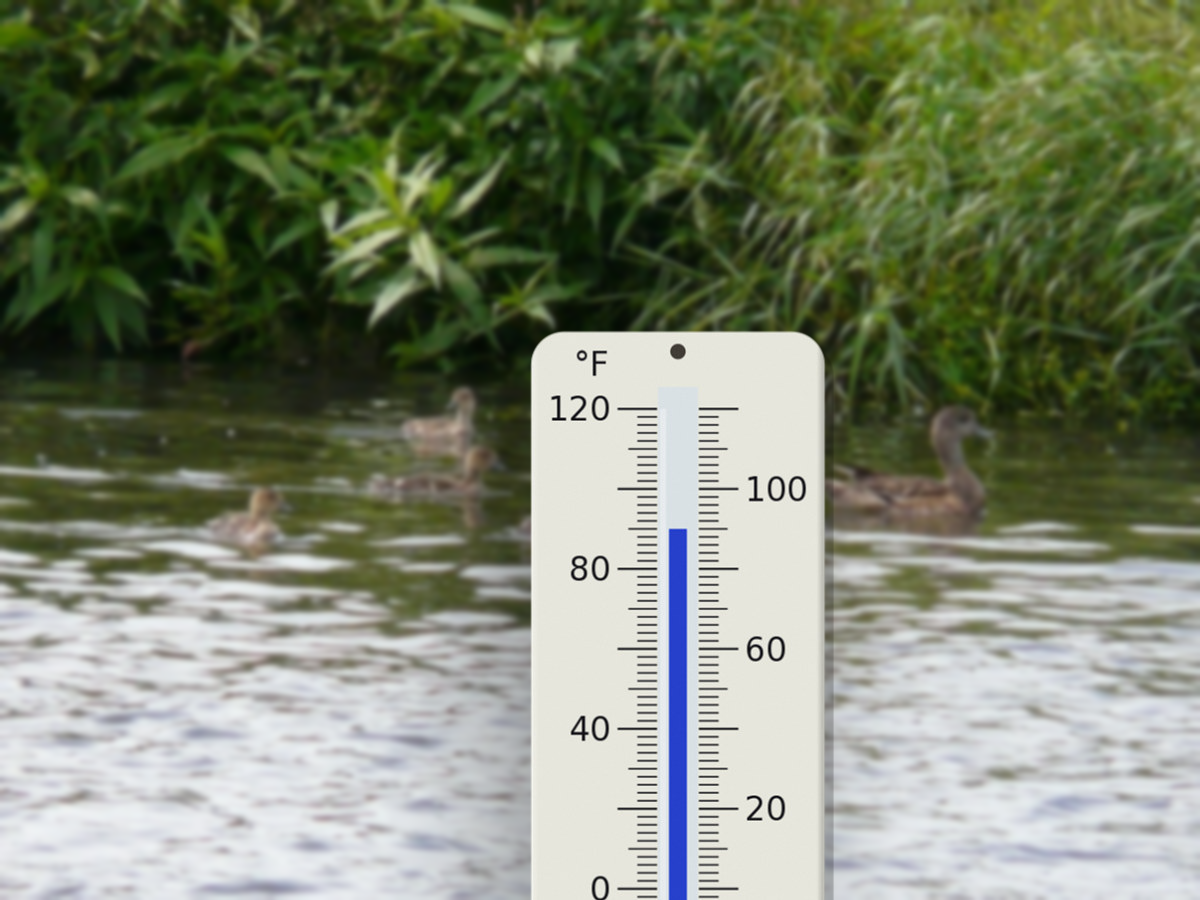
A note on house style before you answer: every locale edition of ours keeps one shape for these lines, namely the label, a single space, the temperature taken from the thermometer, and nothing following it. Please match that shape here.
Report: 90 °F
